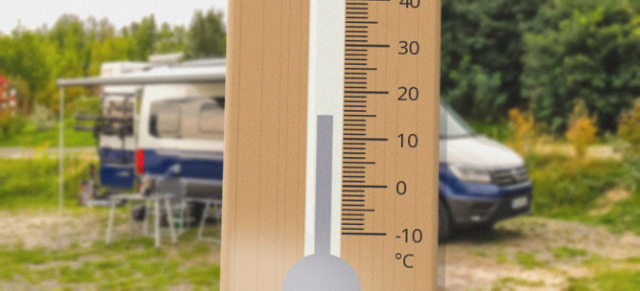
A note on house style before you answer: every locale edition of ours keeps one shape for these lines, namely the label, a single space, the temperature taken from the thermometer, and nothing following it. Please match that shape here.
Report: 15 °C
